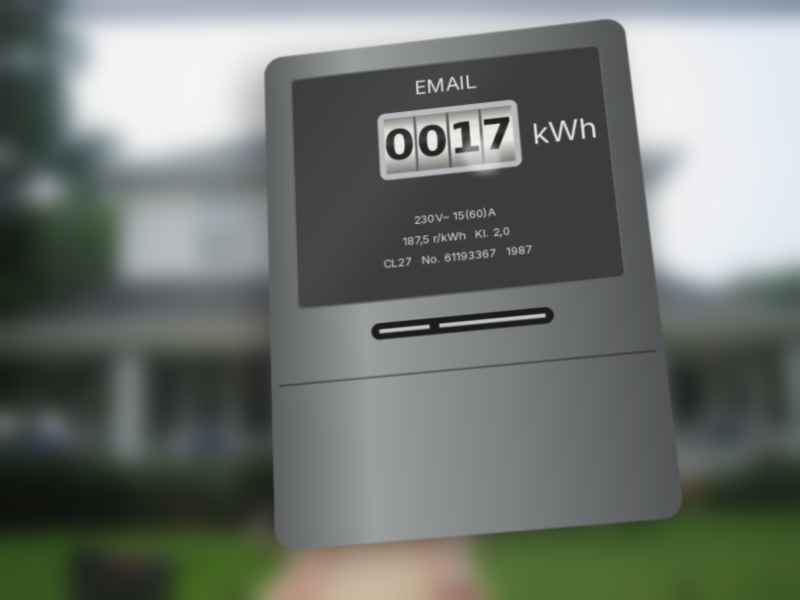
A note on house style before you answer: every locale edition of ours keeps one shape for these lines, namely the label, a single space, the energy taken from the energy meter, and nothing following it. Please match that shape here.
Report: 17 kWh
